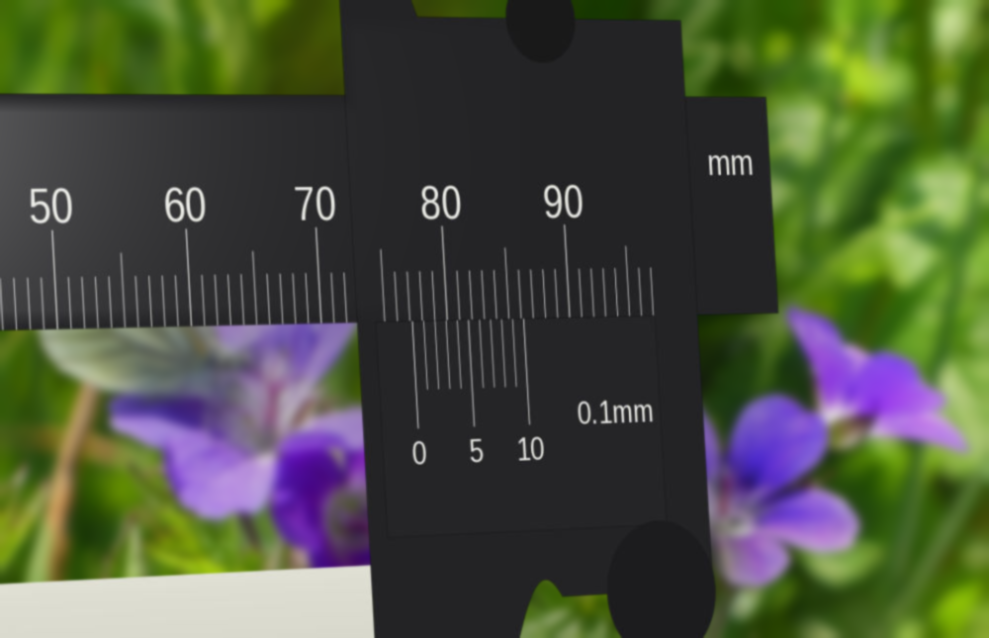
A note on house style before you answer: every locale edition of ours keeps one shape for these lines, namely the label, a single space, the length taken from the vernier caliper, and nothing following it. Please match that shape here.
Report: 77.2 mm
